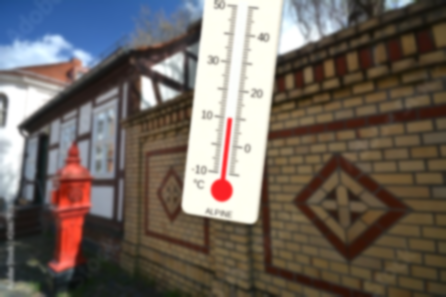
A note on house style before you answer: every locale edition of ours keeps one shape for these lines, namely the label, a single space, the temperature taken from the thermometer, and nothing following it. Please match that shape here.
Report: 10 °C
